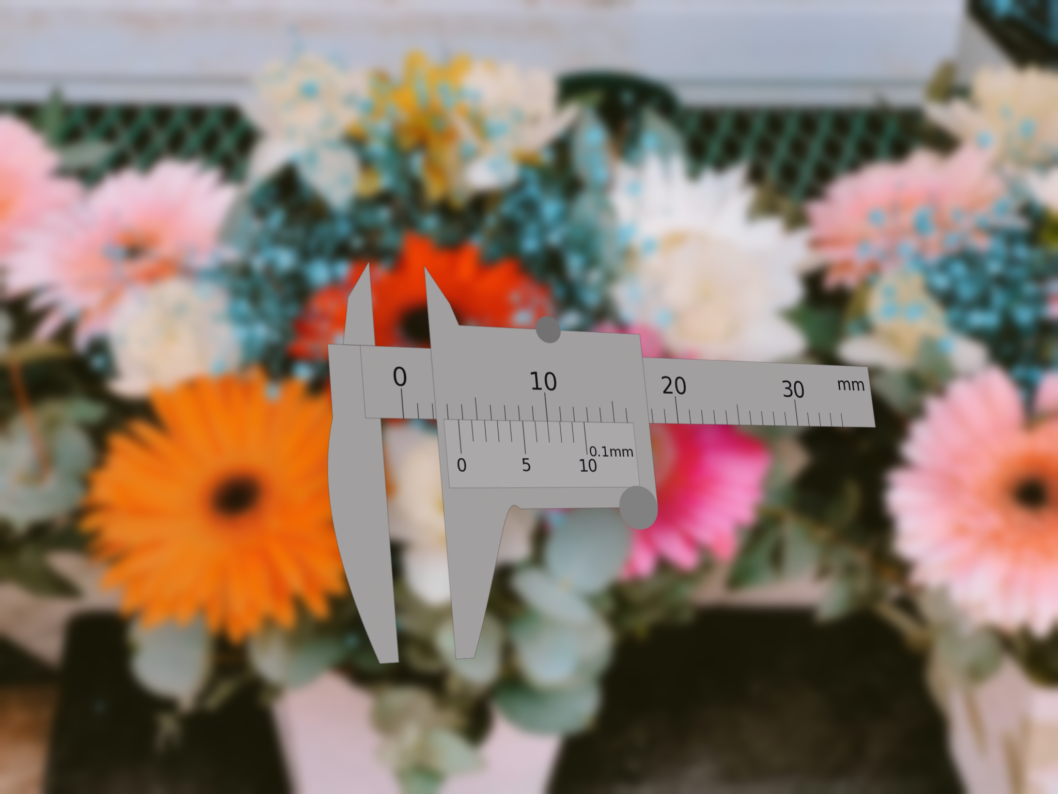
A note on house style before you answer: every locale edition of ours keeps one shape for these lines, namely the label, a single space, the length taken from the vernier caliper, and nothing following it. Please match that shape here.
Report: 3.7 mm
